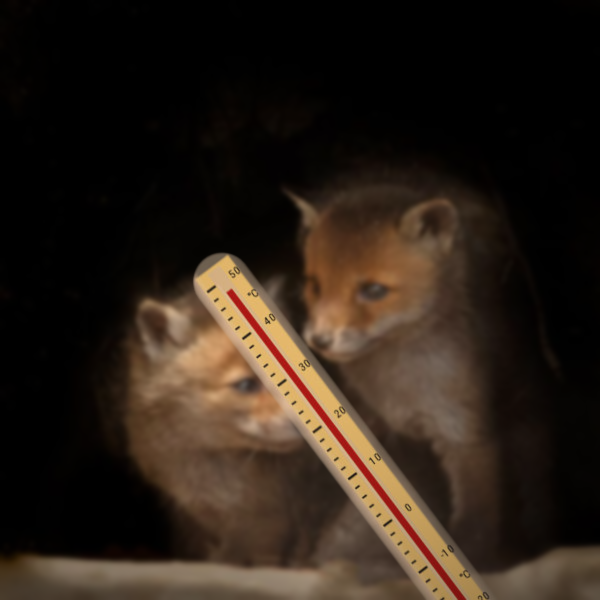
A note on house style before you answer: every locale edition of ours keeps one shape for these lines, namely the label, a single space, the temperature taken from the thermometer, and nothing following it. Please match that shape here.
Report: 48 °C
